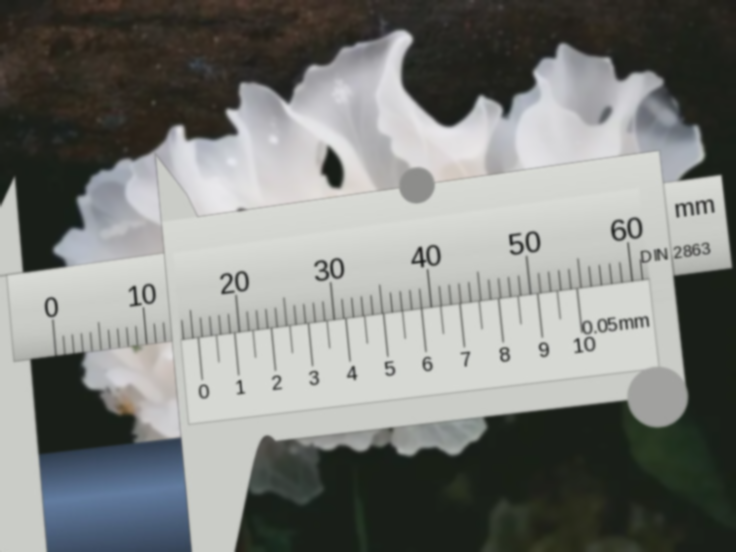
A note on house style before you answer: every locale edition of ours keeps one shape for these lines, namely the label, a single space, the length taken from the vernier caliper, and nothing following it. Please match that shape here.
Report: 15.6 mm
